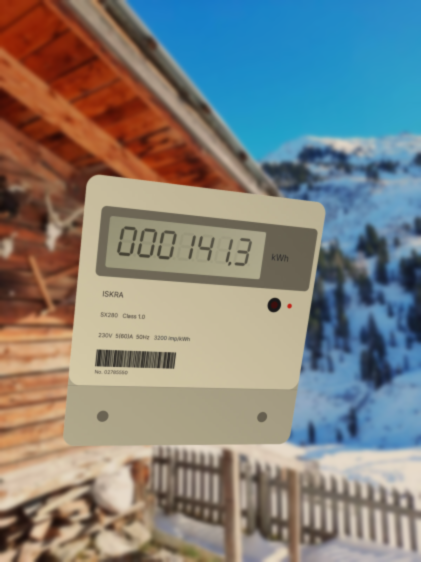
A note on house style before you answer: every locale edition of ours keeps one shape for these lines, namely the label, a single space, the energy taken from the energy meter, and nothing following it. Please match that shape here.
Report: 141.3 kWh
